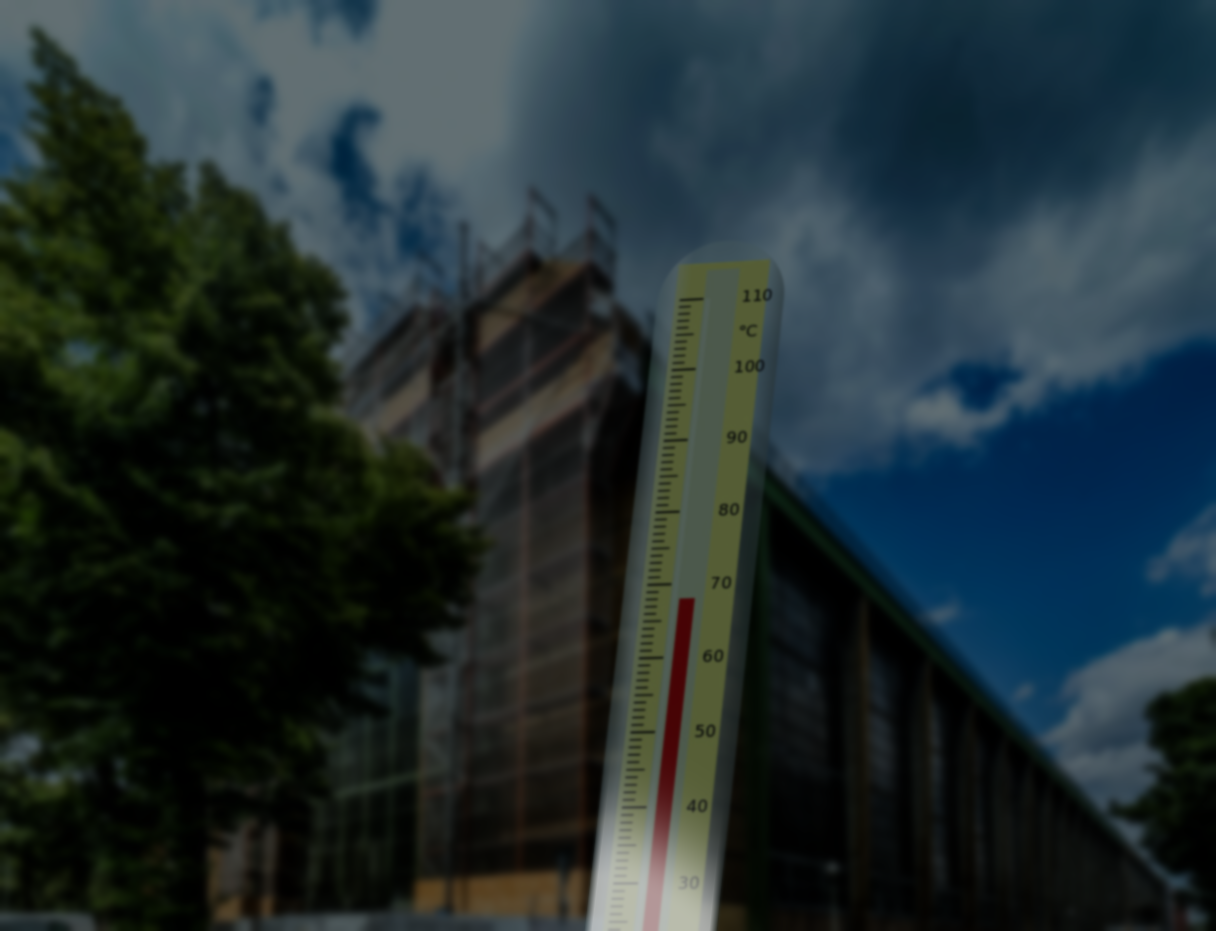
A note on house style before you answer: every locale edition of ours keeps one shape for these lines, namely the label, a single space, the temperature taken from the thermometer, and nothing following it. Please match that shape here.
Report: 68 °C
